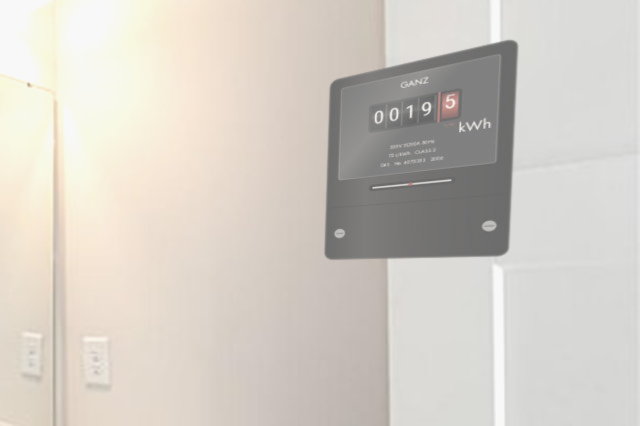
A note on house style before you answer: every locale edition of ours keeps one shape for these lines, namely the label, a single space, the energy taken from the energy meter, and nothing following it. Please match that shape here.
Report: 19.5 kWh
